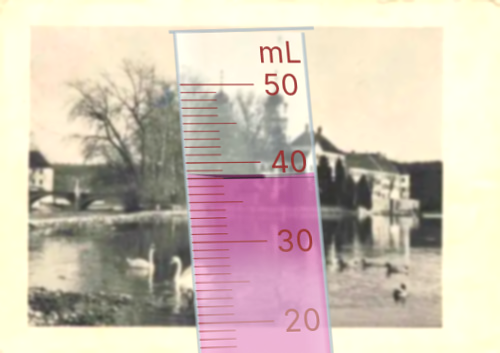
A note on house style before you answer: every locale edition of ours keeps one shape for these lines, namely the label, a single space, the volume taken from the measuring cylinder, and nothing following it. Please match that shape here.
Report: 38 mL
